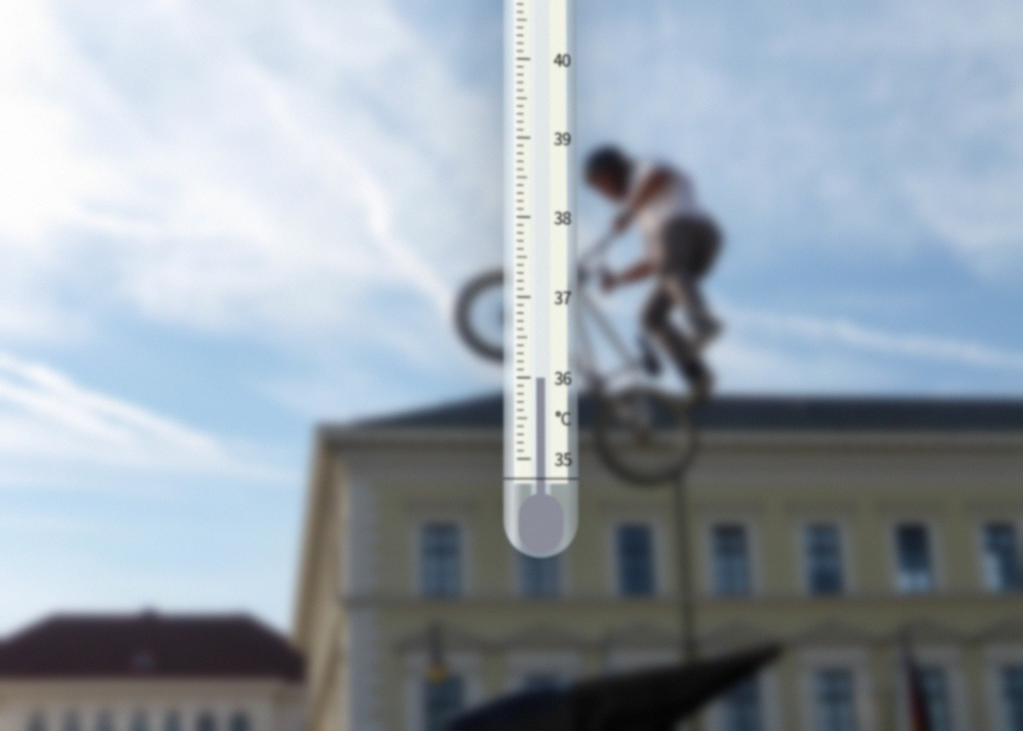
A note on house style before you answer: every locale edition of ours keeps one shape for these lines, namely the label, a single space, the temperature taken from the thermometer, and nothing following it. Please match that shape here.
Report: 36 °C
